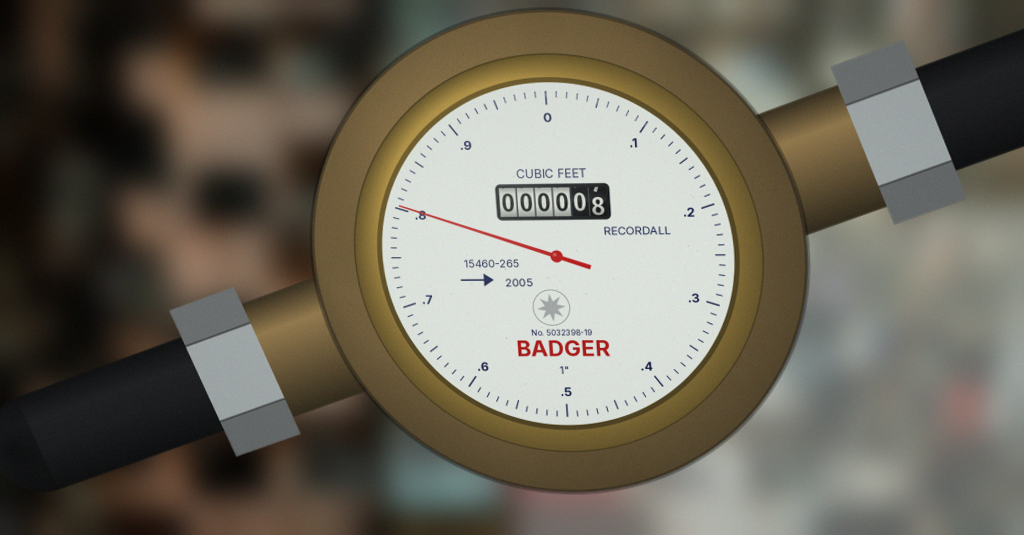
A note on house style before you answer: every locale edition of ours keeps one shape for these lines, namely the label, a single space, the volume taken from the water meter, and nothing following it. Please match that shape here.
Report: 7.80 ft³
